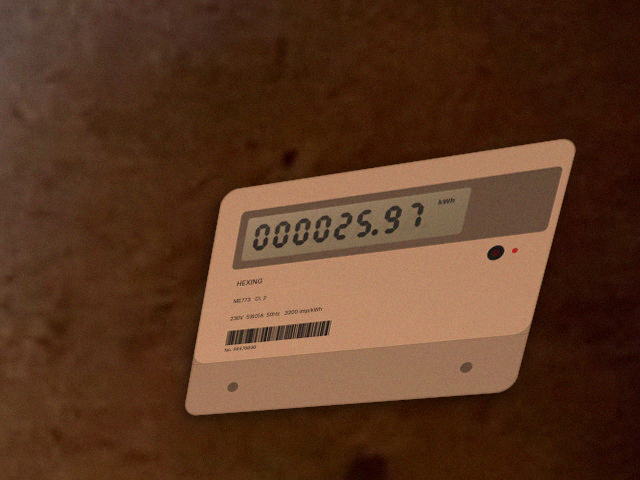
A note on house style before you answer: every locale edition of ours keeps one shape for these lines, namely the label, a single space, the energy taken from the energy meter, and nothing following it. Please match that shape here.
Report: 25.97 kWh
